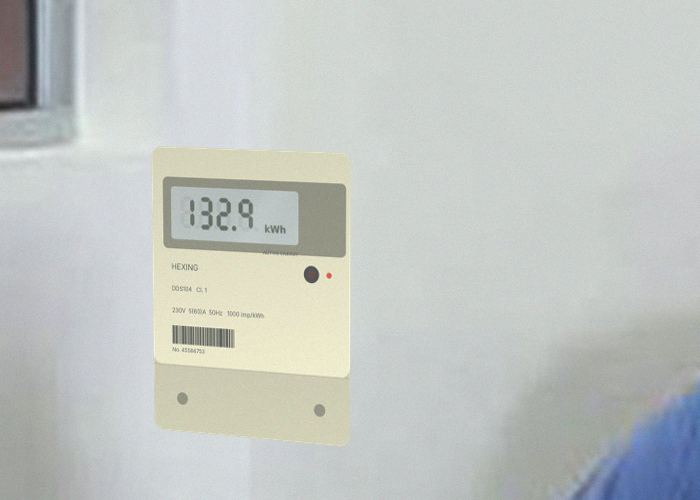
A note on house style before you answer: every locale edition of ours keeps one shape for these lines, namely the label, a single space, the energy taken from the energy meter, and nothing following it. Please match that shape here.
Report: 132.9 kWh
